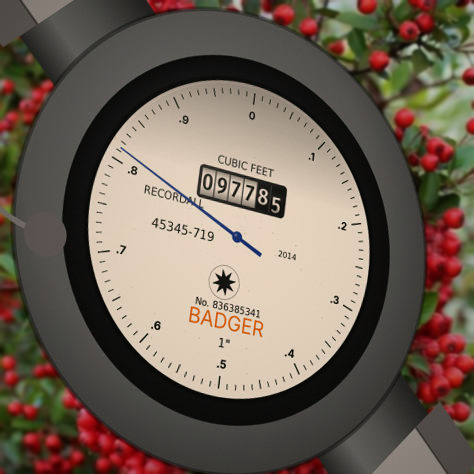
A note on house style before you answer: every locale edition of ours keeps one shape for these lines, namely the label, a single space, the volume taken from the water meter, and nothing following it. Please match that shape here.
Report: 97784.81 ft³
